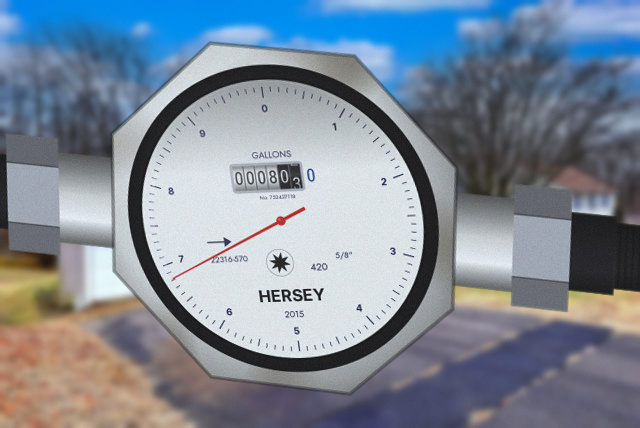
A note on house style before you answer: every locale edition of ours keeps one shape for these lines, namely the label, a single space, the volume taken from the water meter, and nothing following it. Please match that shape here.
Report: 8026.8 gal
